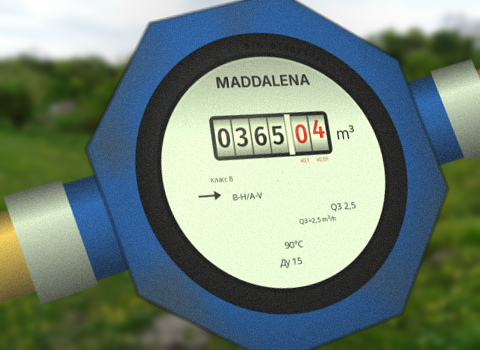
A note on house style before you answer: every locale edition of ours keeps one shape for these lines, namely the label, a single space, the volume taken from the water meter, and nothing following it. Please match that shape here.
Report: 365.04 m³
